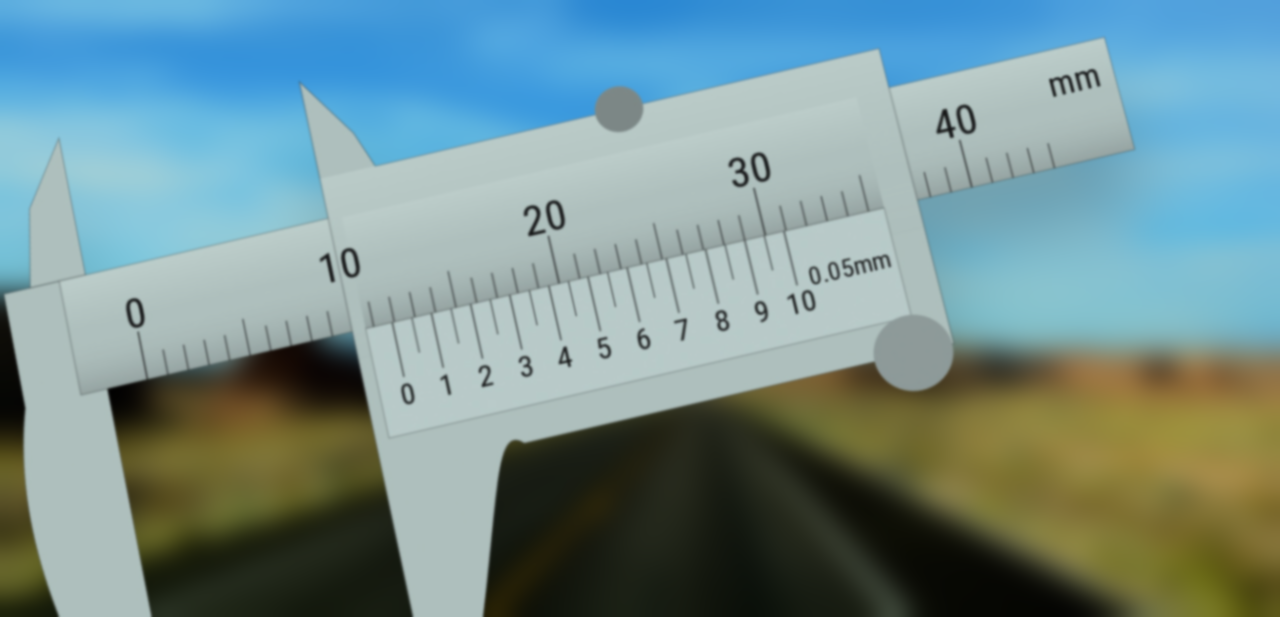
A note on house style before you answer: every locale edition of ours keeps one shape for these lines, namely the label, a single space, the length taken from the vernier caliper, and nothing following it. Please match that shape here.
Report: 11.9 mm
